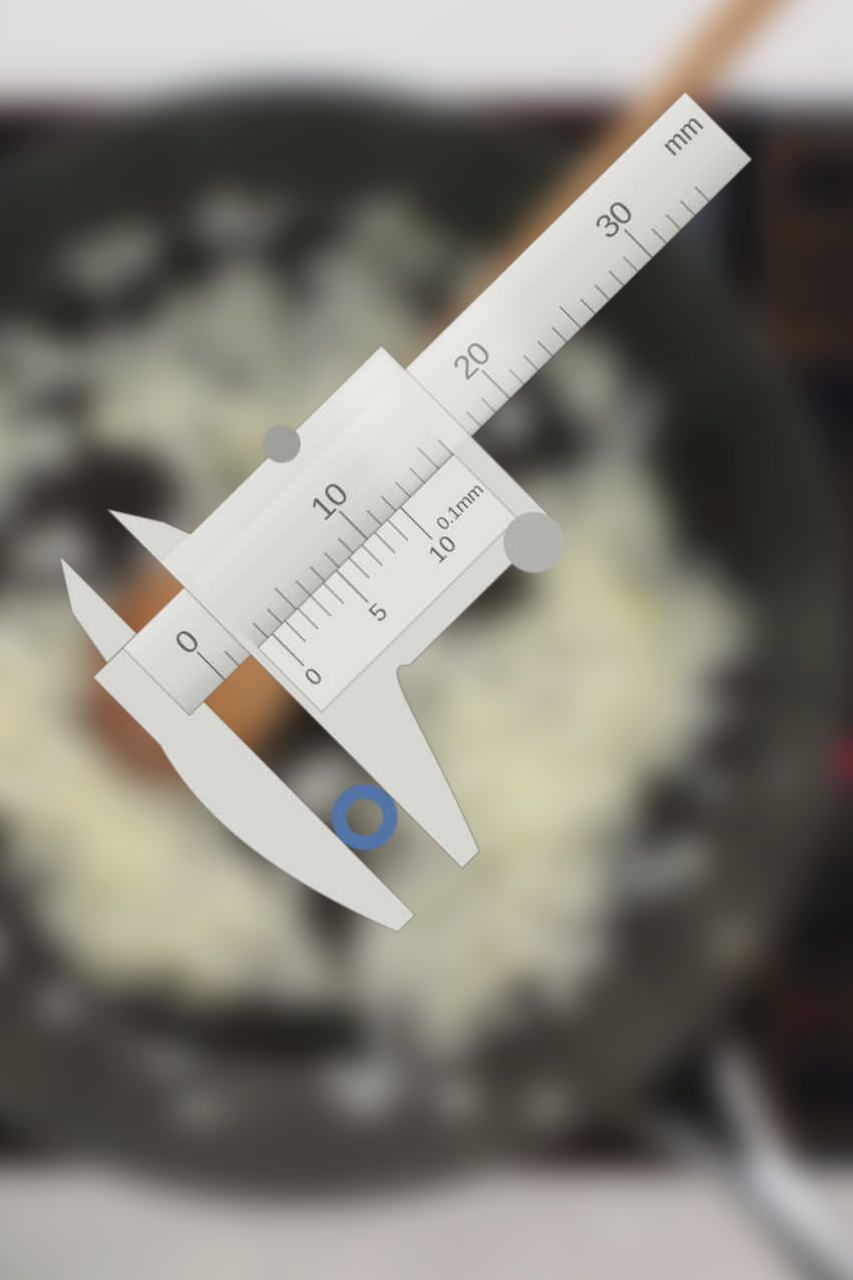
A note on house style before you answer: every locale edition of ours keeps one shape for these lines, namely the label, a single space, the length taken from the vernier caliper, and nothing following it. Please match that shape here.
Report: 3.3 mm
